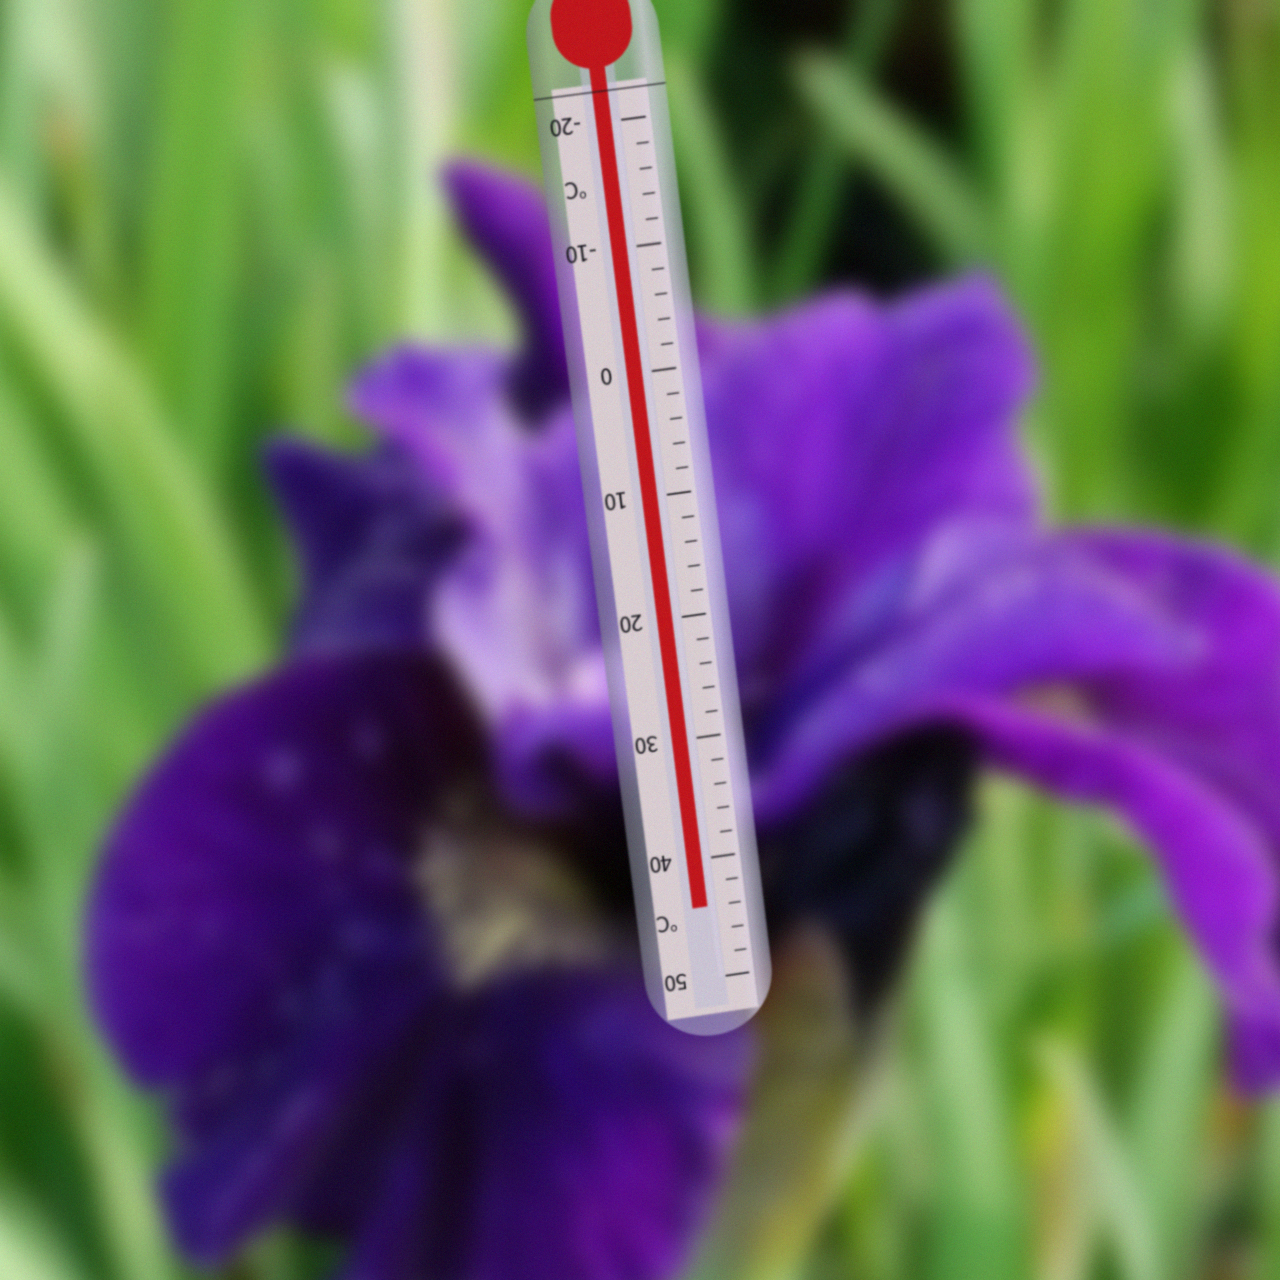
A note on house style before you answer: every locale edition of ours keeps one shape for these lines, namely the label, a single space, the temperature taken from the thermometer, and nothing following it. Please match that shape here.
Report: 44 °C
